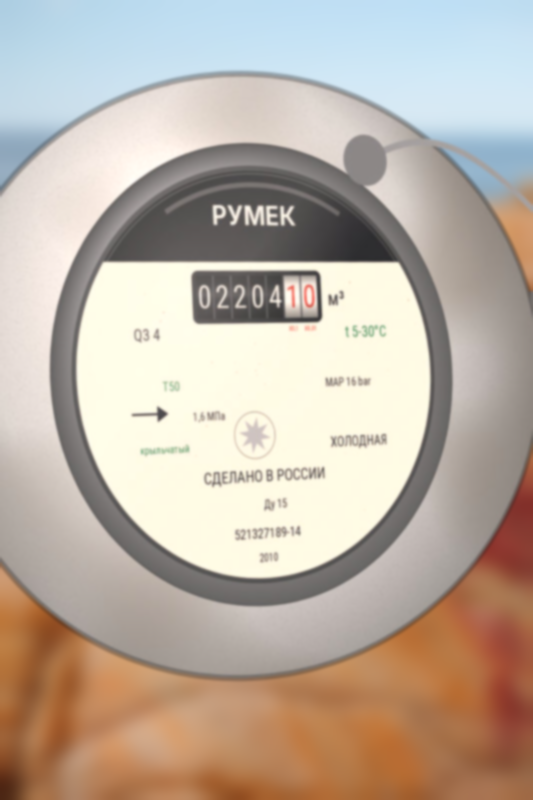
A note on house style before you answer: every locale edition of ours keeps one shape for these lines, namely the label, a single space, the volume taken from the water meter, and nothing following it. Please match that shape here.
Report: 2204.10 m³
